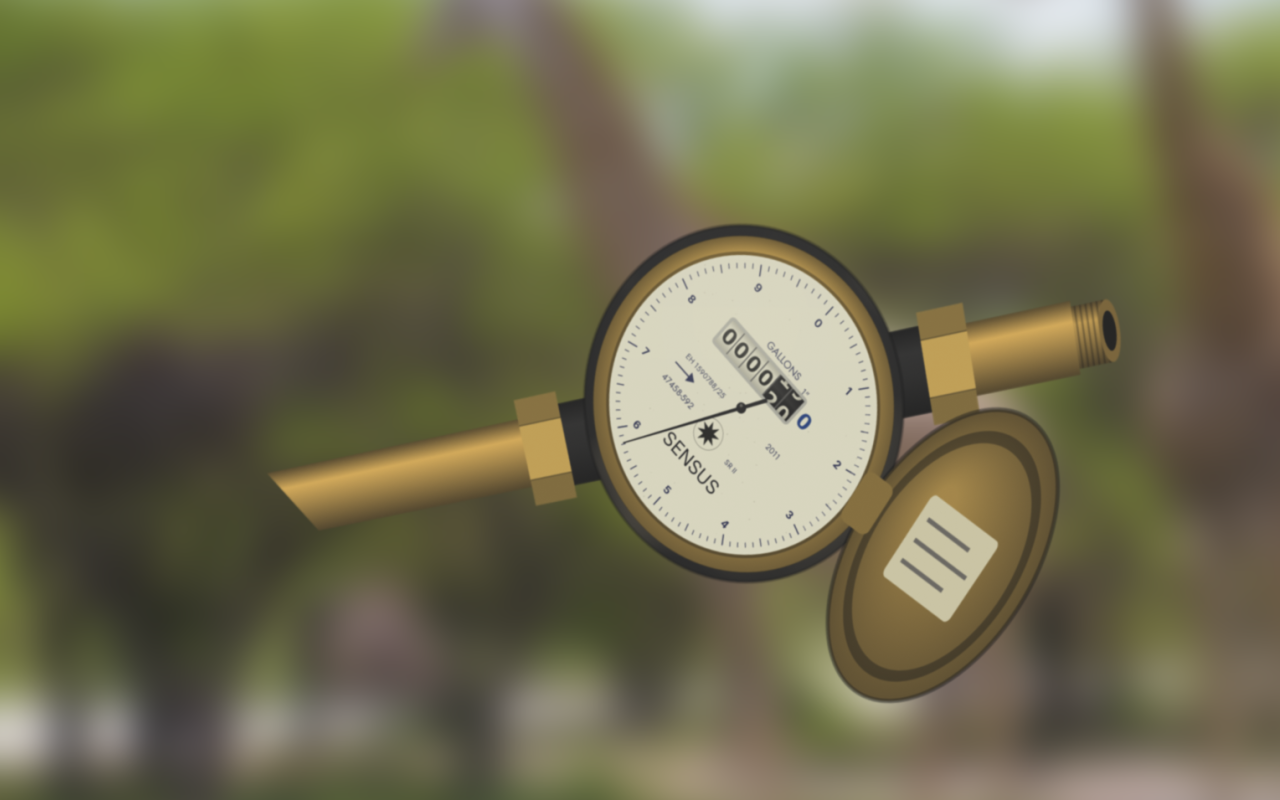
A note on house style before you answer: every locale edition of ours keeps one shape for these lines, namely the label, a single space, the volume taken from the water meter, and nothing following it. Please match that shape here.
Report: 195.8 gal
